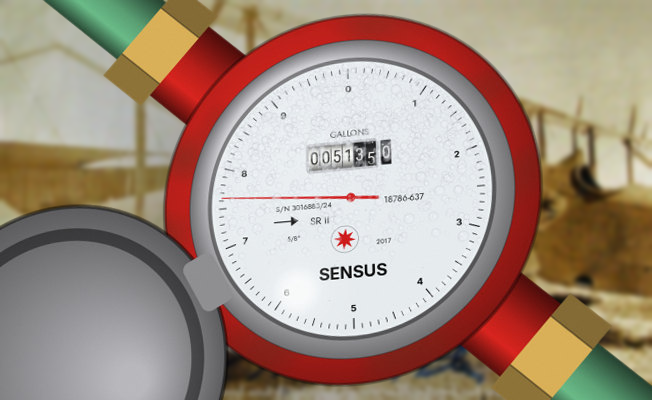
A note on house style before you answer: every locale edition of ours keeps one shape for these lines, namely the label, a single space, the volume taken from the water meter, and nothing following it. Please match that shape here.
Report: 51347.6 gal
